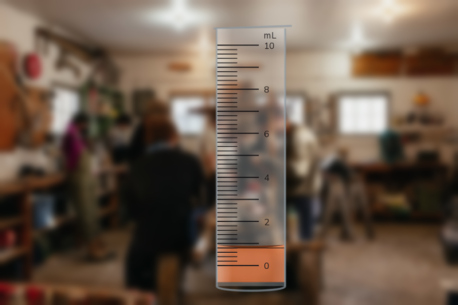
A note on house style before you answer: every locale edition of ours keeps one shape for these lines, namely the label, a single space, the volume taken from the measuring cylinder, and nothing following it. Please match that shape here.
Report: 0.8 mL
